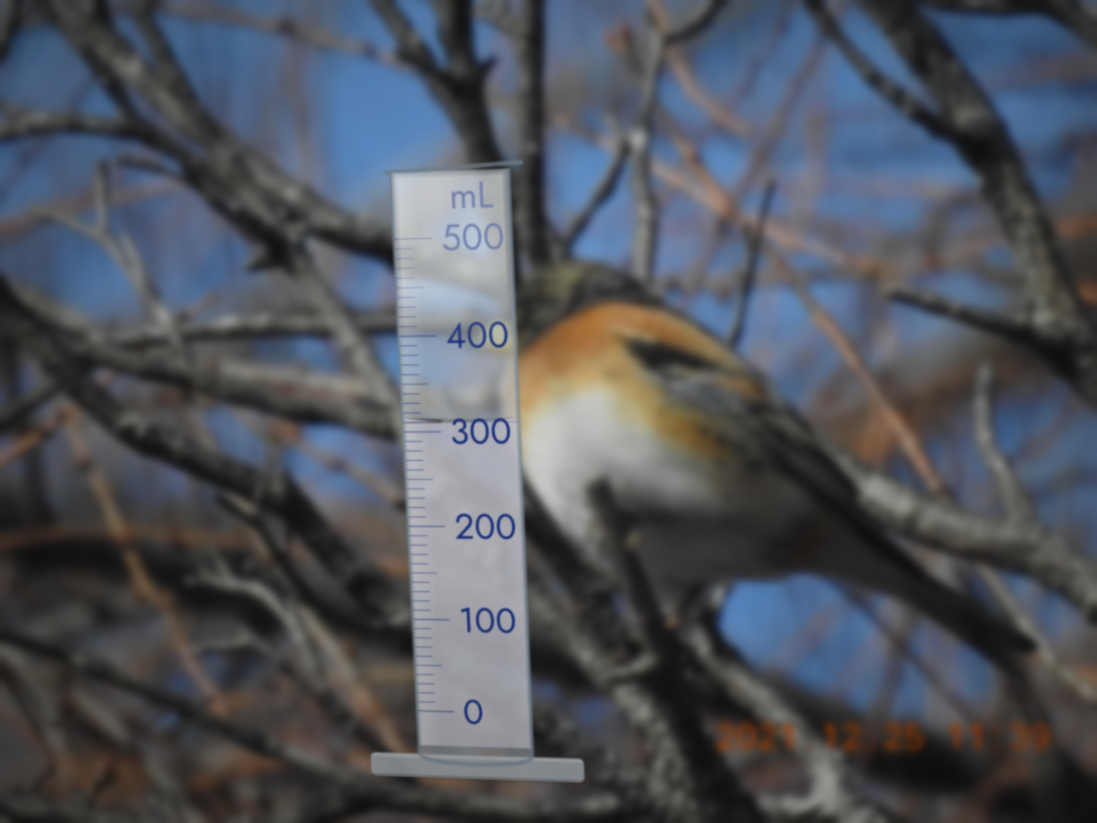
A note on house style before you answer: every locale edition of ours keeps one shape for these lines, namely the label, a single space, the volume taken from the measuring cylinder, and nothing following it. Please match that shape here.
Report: 310 mL
